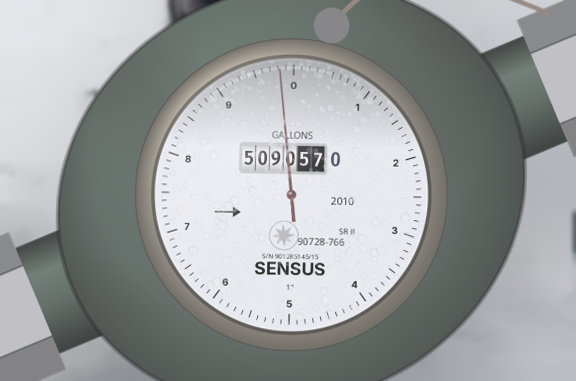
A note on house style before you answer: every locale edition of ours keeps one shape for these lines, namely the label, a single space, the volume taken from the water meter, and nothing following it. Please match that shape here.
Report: 5090569.8 gal
